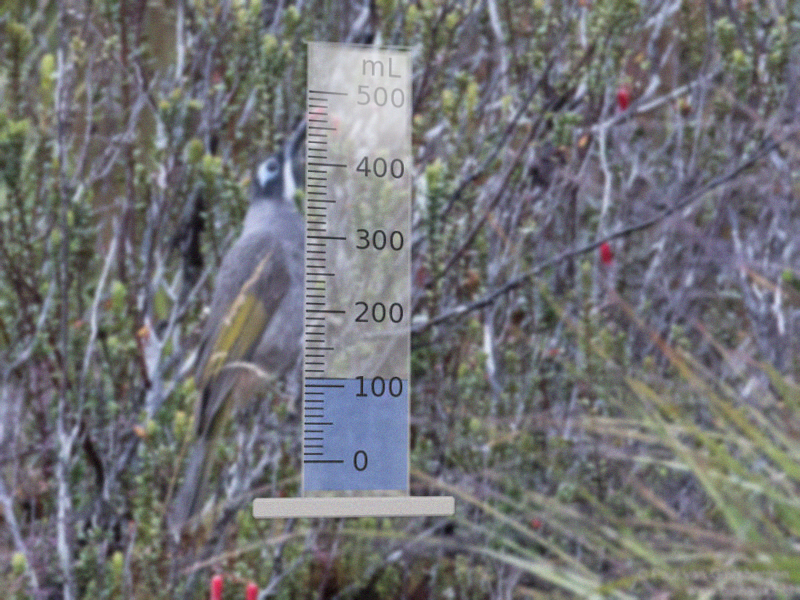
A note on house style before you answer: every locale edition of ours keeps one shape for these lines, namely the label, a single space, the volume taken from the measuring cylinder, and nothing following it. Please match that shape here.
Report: 110 mL
